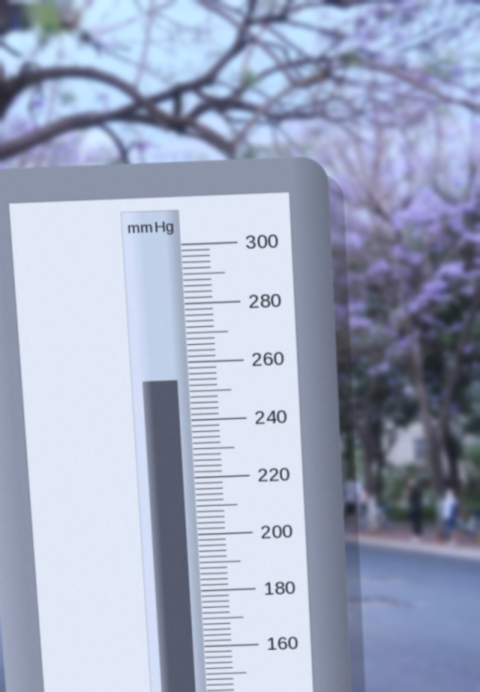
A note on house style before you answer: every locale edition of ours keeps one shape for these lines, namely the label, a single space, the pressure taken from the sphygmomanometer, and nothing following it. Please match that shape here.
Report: 254 mmHg
